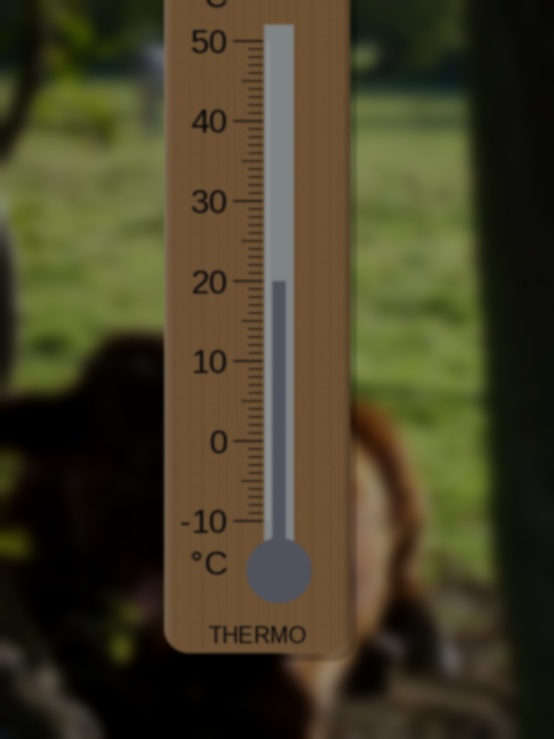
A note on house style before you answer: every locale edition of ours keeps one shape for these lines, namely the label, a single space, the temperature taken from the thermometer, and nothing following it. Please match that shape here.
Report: 20 °C
